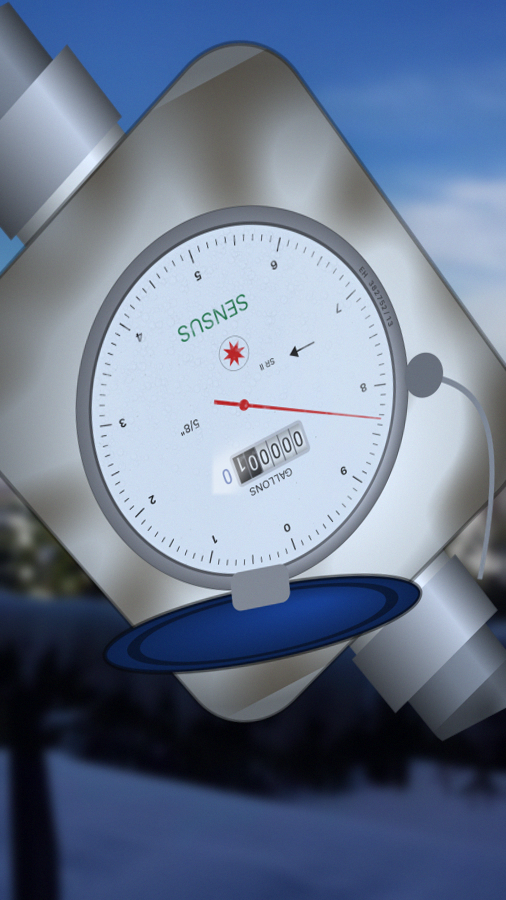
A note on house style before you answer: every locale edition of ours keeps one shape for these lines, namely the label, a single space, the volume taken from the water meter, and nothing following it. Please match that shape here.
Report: 8.3 gal
